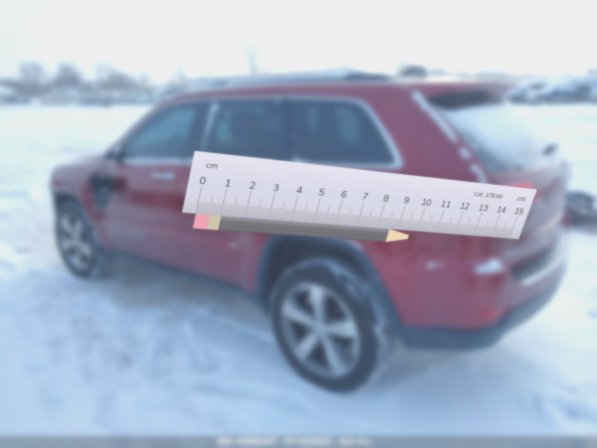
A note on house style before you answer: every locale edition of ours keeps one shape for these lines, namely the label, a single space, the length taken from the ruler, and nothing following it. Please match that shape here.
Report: 10 cm
